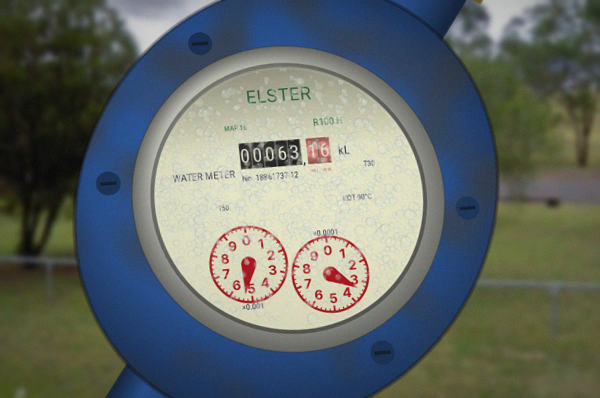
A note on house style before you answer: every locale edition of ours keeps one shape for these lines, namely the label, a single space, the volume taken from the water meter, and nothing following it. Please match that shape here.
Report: 63.1653 kL
